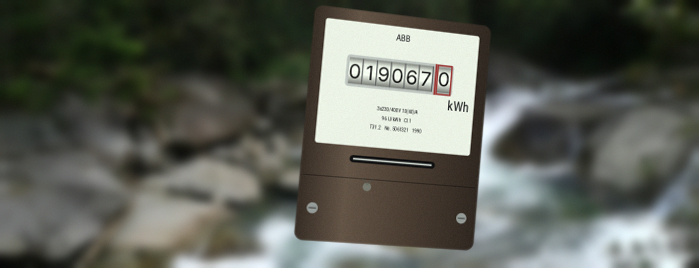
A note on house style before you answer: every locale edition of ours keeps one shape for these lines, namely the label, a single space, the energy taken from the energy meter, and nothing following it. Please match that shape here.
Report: 19067.0 kWh
